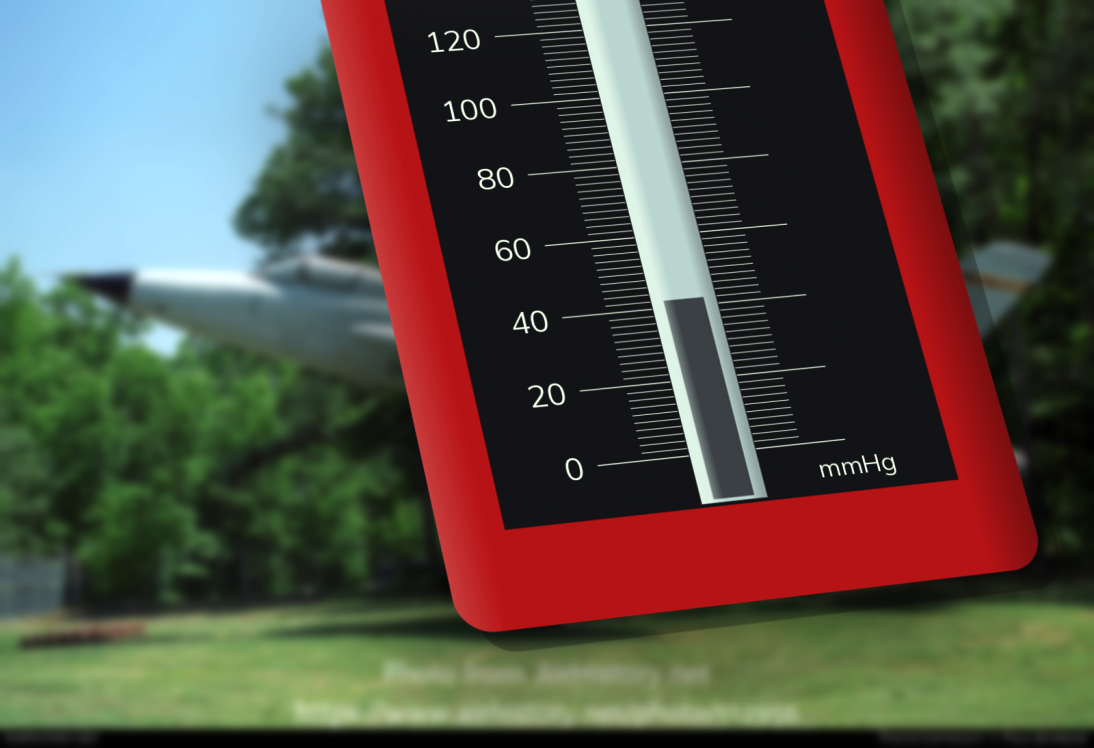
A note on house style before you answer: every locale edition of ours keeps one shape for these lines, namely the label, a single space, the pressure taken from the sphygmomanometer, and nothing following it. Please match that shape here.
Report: 42 mmHg
